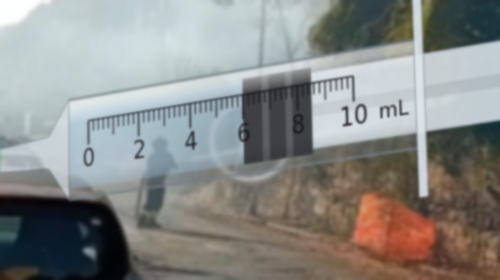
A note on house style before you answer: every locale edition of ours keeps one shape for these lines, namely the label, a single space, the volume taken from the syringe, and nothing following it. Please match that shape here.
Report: 6 mL
